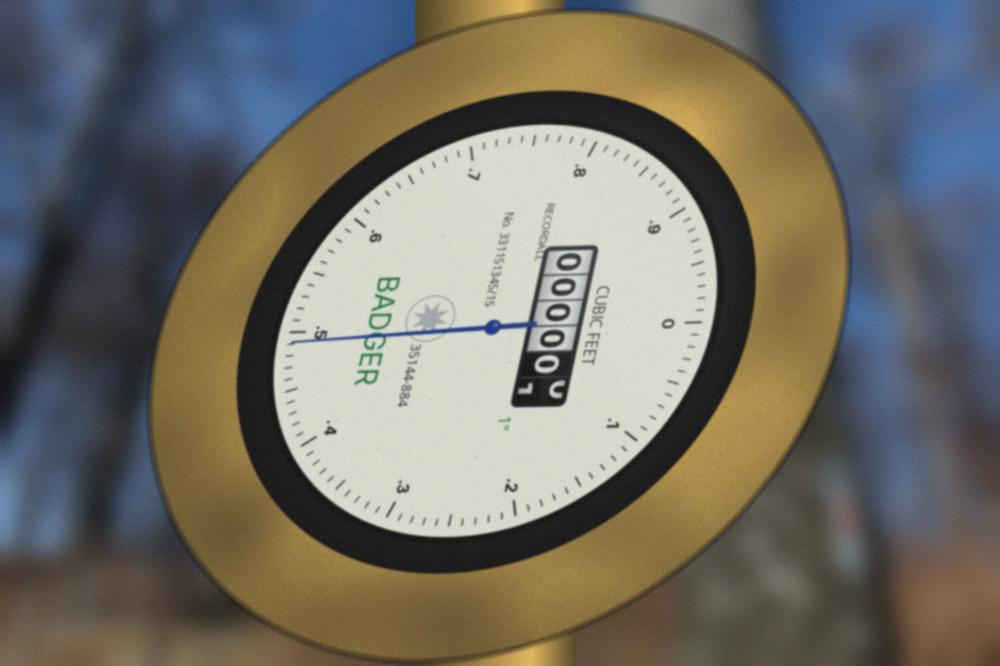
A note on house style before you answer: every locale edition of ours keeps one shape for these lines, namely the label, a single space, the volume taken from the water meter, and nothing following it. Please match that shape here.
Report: 0.49 ft³
